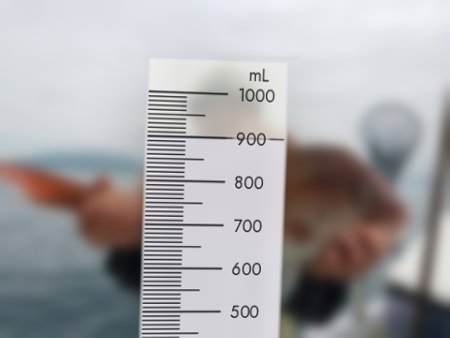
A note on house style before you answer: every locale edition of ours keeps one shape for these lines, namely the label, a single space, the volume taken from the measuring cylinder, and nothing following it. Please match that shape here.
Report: 900 mL
